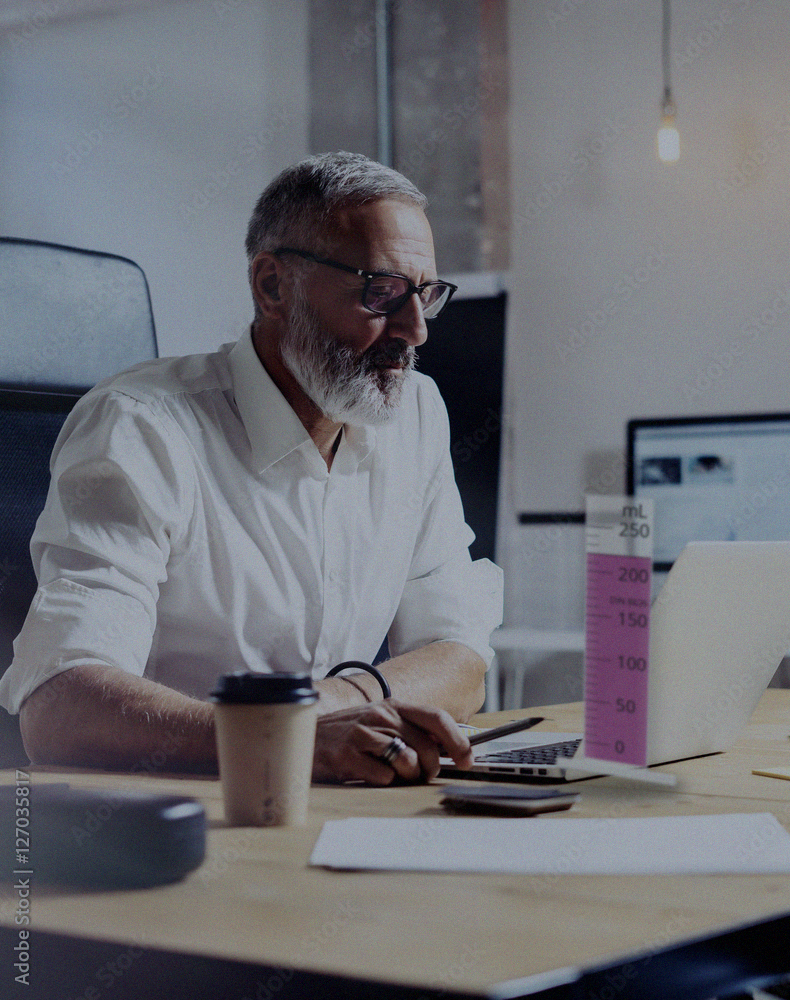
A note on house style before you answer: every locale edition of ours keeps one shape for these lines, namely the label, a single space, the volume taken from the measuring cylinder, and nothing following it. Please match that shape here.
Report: 220 mL
